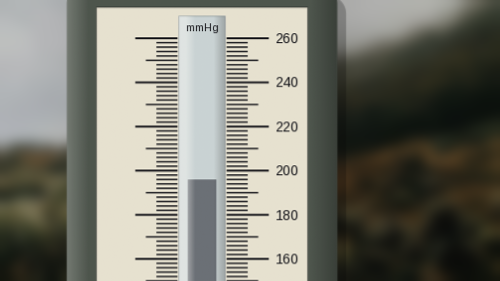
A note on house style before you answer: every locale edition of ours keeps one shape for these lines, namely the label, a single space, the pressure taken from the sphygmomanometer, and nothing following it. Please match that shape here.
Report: 196 mmHg
